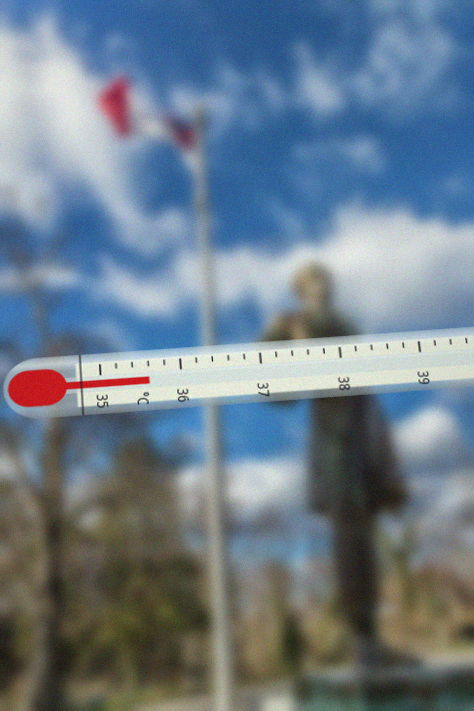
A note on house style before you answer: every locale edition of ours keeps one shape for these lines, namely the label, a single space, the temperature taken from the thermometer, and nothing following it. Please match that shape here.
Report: 35.6 °C
